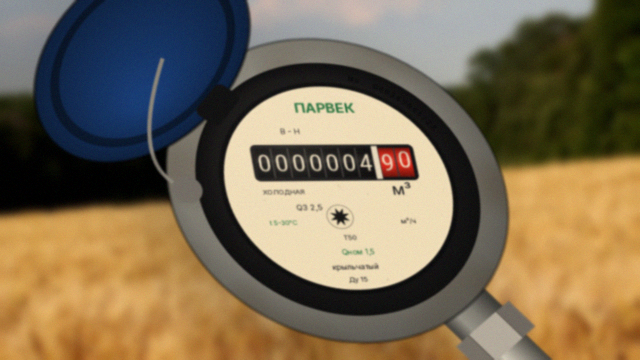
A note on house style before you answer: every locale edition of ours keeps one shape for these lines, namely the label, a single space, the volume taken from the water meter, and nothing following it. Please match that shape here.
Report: 4.90 m³
